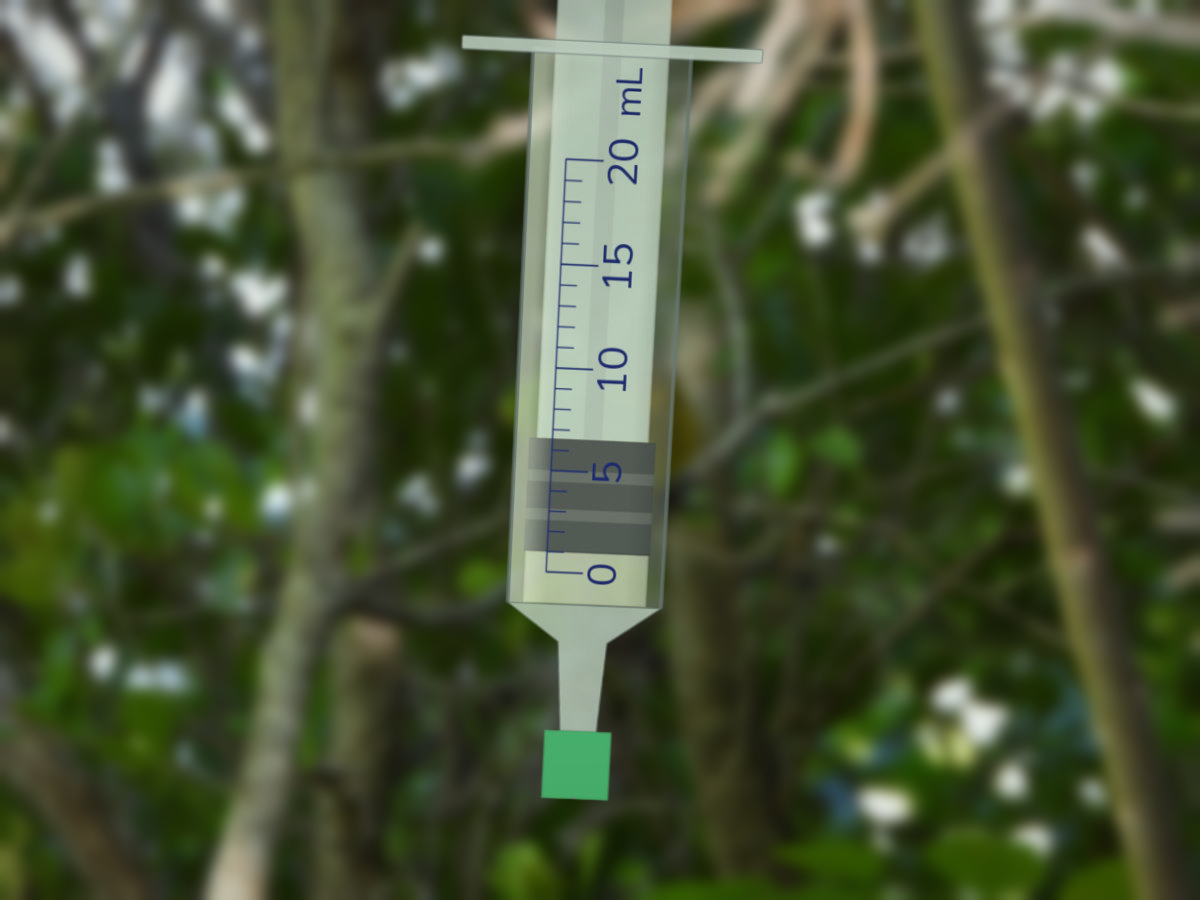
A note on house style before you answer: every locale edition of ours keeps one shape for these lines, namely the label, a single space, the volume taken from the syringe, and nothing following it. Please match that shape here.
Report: 1 mL
